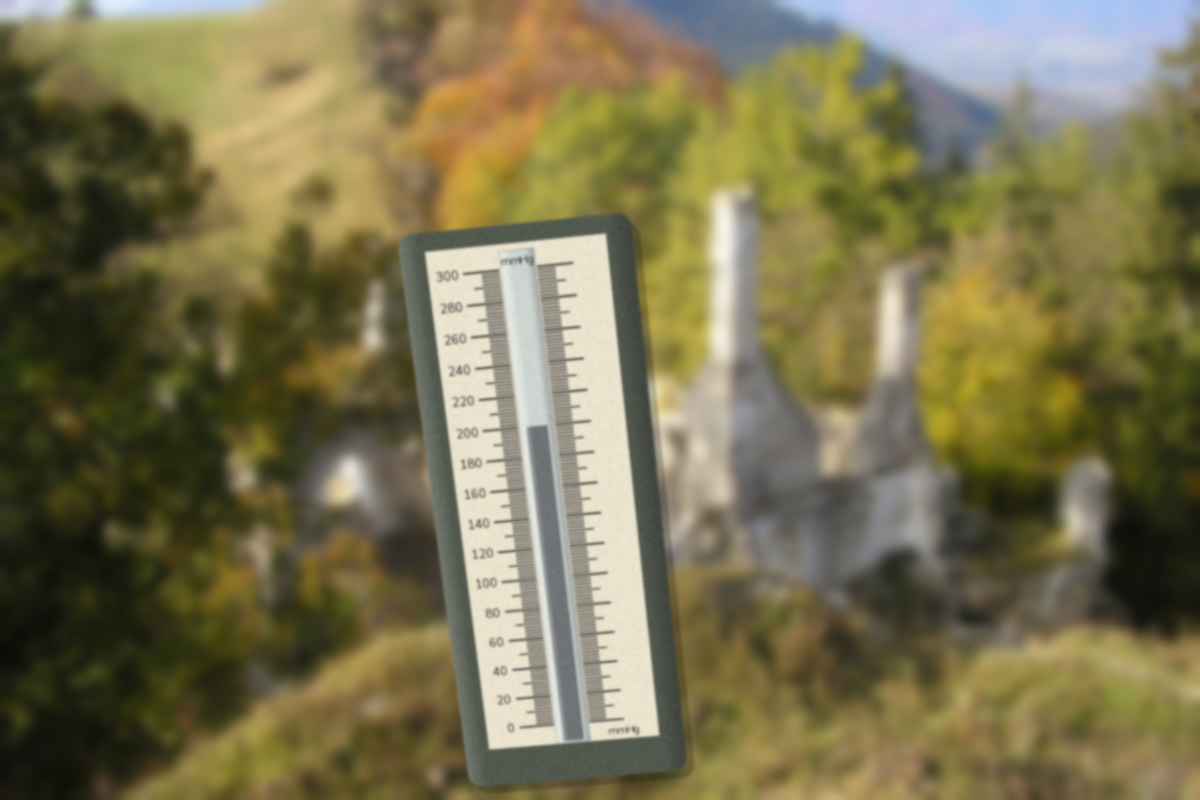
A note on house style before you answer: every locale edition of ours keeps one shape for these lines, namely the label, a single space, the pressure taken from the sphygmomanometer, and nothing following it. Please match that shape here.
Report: 200 mmHg
